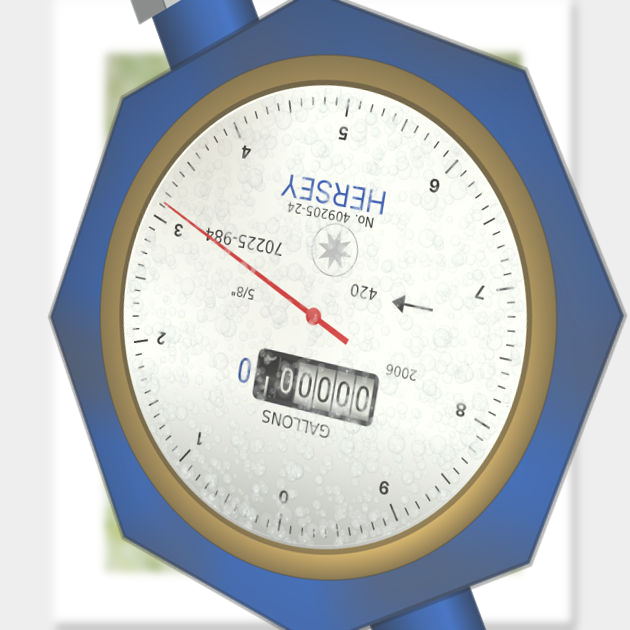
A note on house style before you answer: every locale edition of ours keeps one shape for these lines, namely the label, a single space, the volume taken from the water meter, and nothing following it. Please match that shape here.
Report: 13.1 gal
